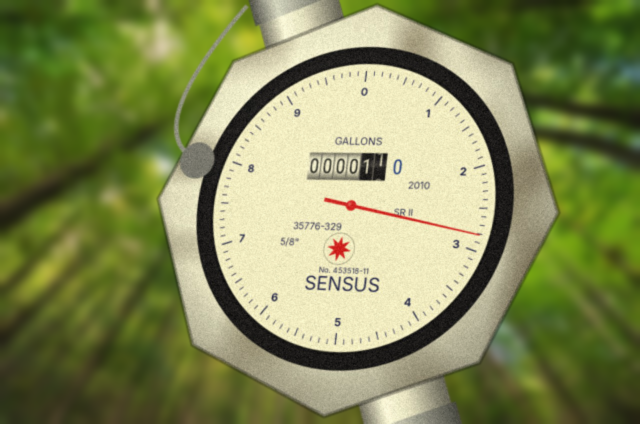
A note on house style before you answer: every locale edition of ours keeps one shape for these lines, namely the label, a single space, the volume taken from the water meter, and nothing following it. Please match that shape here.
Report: 112.8 gal
